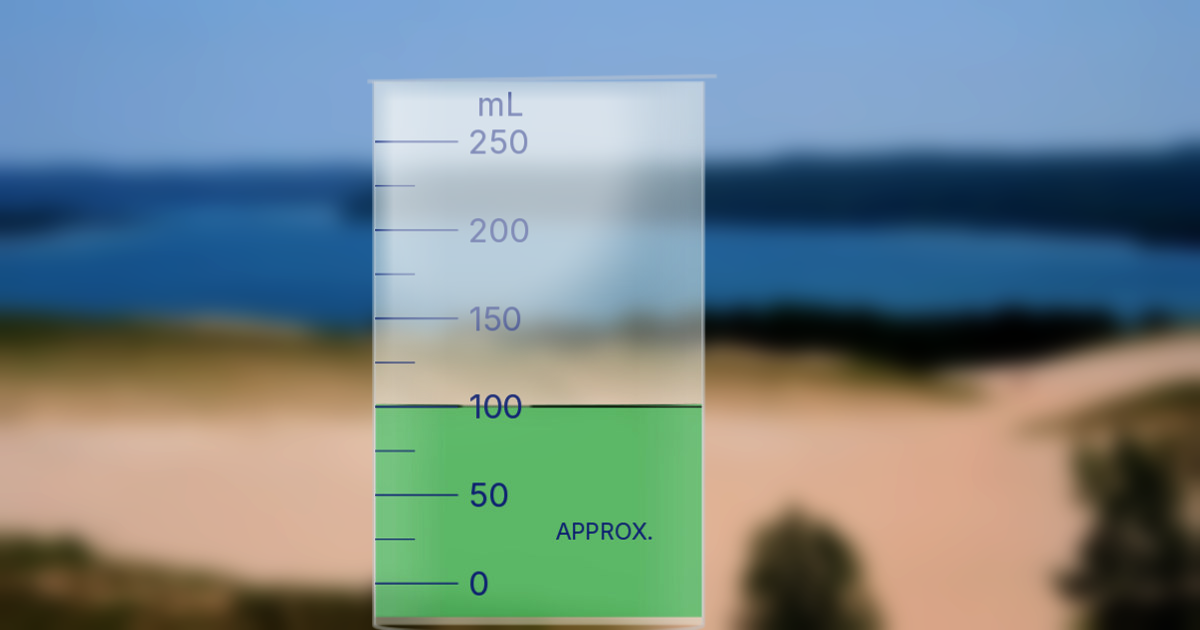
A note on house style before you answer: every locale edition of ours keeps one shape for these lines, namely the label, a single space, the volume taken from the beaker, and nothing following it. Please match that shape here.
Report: 100 mL
